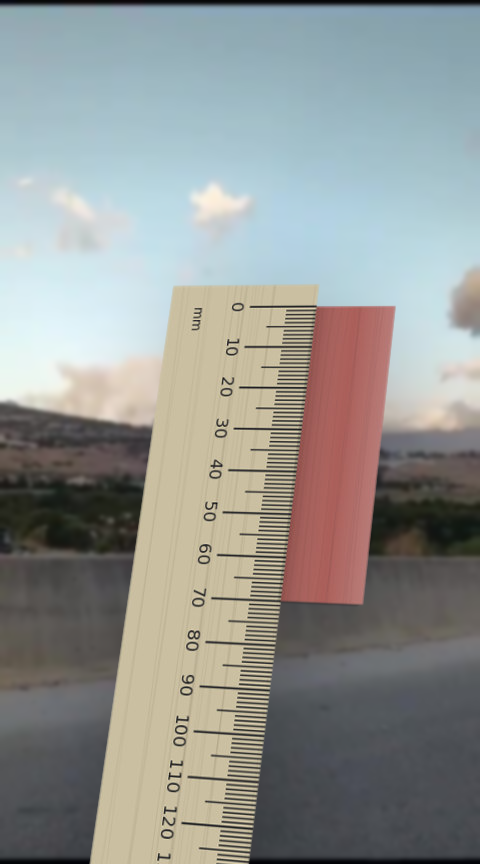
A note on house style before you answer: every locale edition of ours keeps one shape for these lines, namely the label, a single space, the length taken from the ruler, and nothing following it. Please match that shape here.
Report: 70 mm
